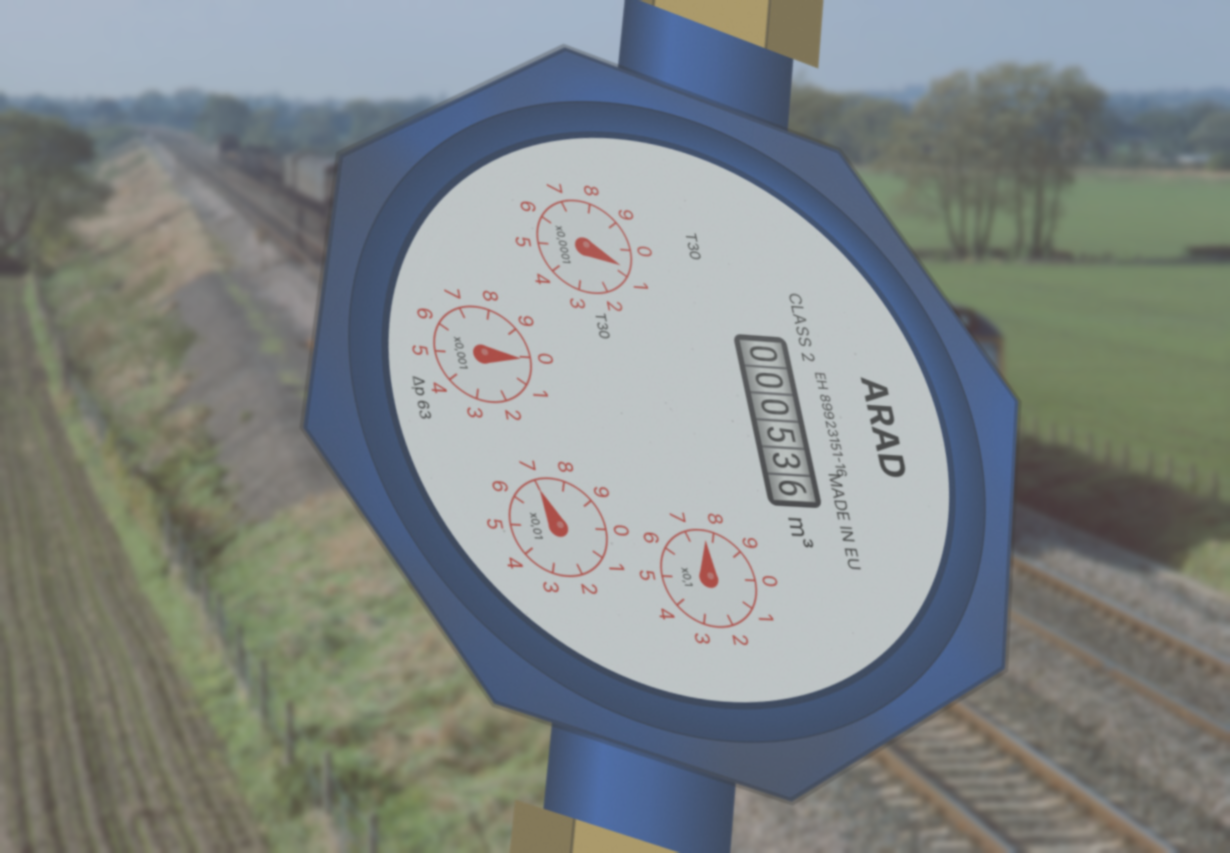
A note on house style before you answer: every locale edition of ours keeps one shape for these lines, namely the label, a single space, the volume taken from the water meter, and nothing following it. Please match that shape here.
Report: 536.7700 m³
